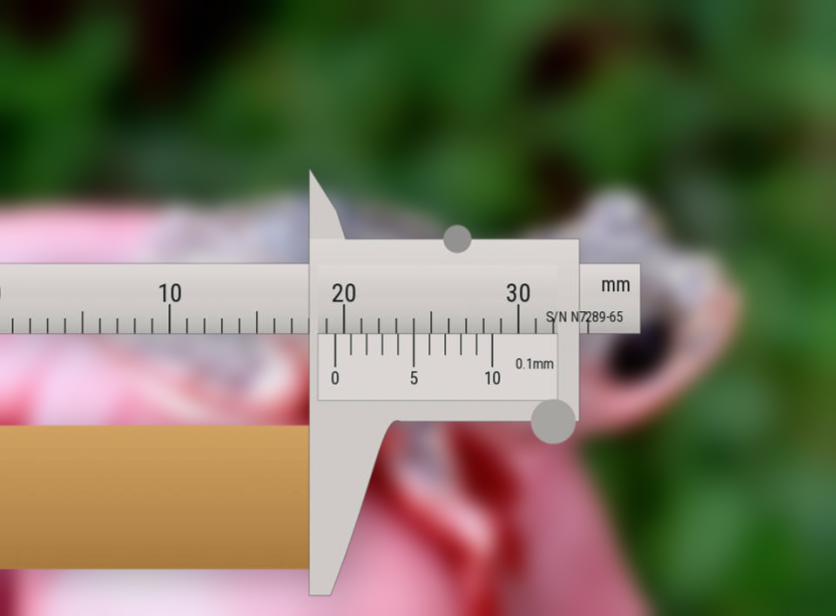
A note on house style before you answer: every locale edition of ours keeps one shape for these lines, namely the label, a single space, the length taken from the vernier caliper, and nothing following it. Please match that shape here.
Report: 19.5 mm
